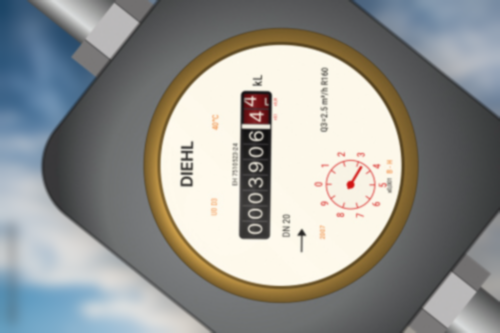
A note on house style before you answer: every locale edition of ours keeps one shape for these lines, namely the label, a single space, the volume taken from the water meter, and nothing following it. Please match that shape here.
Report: 3906.443 kL
